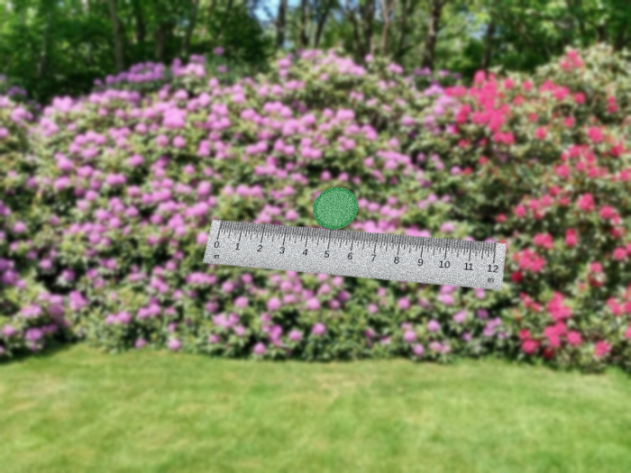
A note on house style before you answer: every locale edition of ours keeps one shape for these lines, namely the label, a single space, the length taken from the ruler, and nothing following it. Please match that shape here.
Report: 2 in
